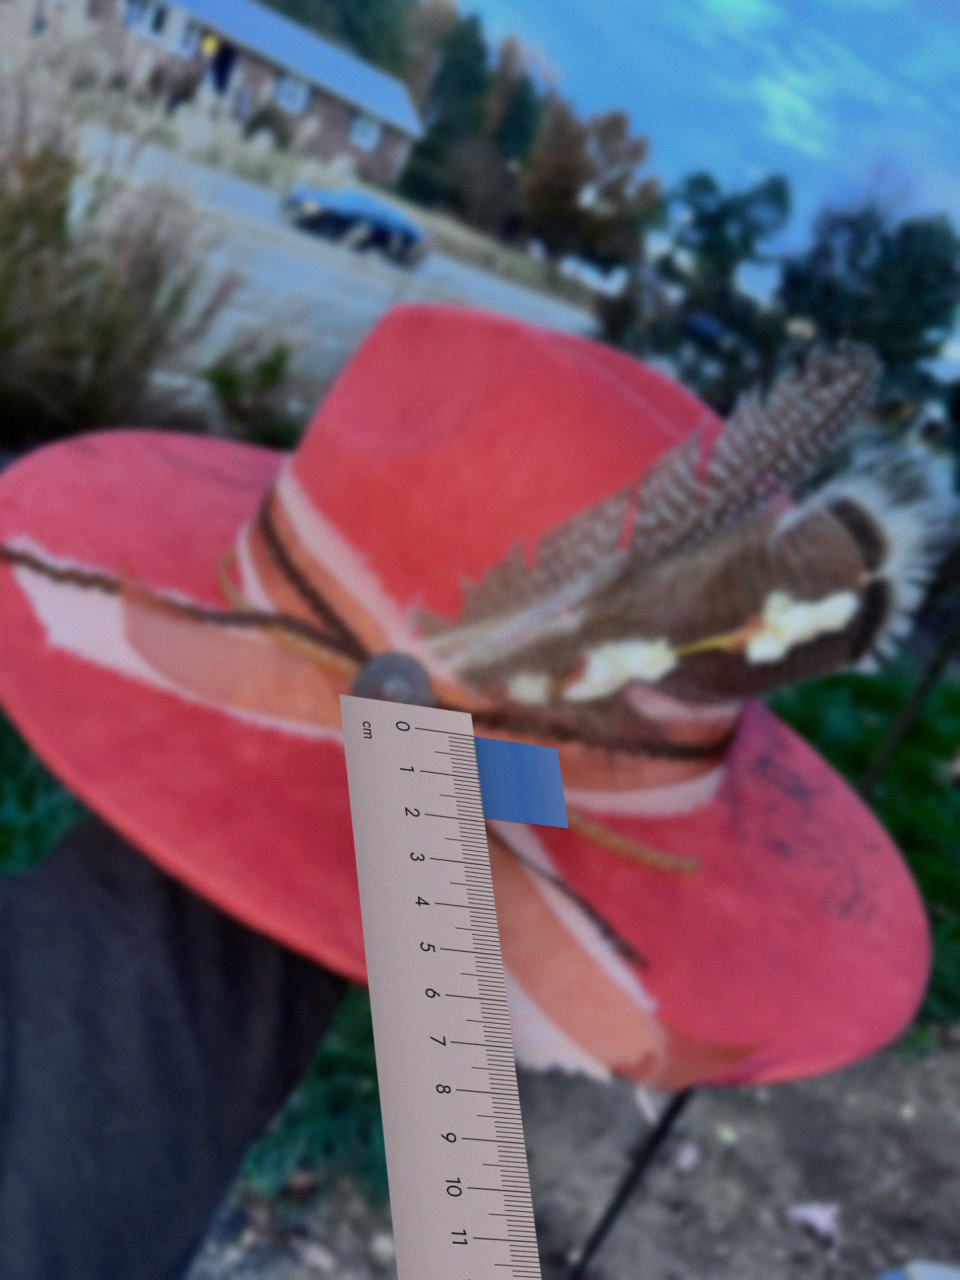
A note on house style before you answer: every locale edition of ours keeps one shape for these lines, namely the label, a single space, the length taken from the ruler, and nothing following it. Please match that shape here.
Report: 1.9 cm
